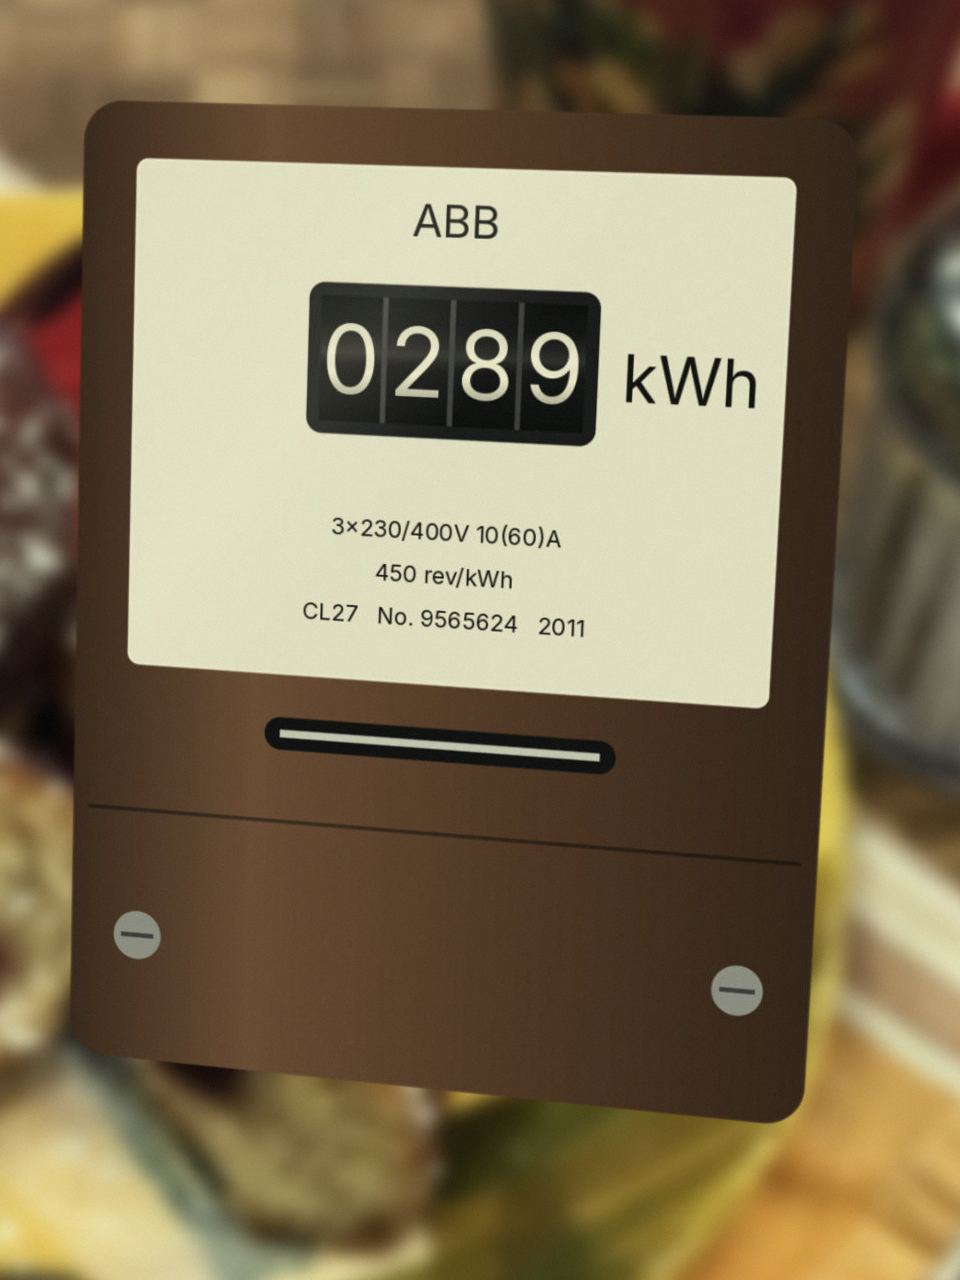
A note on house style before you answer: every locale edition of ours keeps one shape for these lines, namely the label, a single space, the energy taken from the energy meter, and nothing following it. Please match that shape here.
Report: 289 kWh
